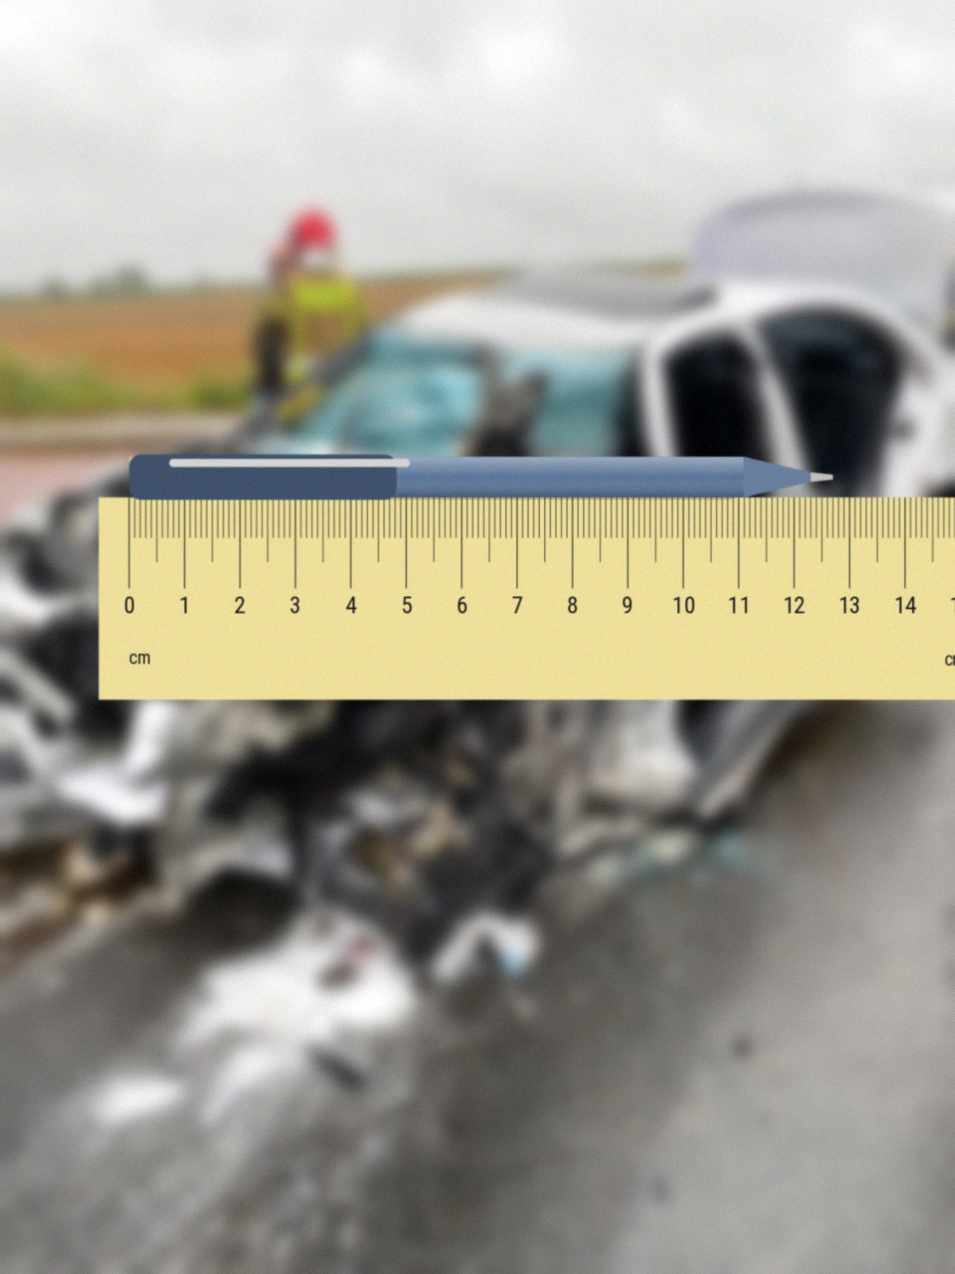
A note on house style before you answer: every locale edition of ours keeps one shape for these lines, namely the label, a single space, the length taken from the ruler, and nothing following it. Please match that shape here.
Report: 12.7 cm
